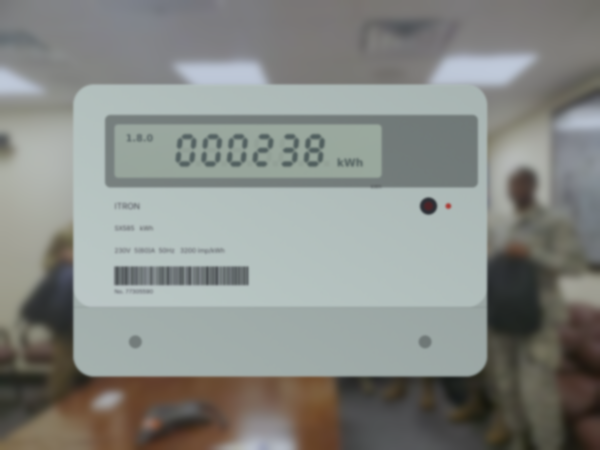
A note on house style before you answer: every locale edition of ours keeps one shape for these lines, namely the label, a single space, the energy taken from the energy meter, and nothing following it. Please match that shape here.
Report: 238 kWh
